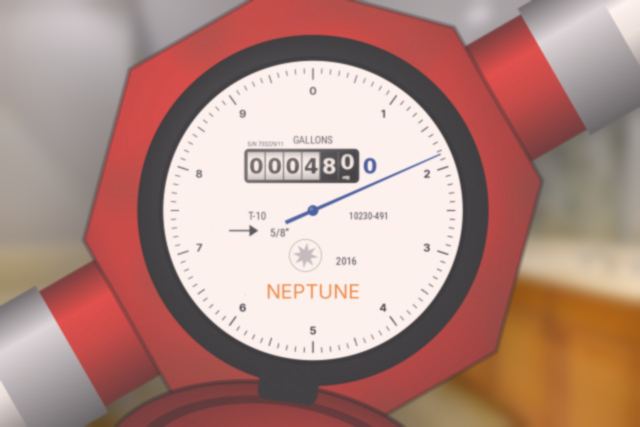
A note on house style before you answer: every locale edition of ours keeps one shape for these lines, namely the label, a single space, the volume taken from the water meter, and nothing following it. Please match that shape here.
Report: 4801.8 gal
